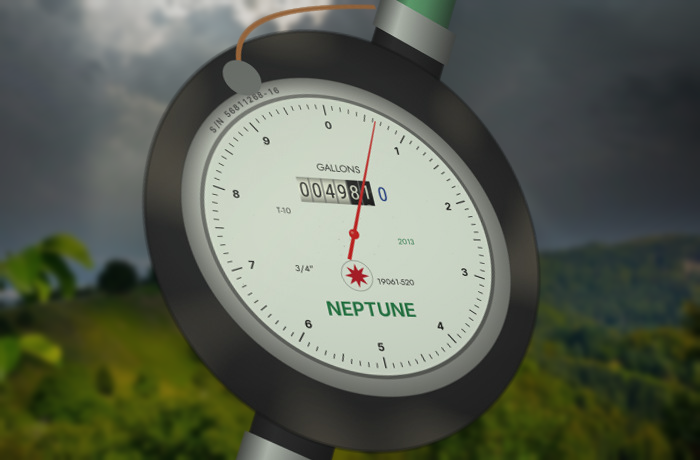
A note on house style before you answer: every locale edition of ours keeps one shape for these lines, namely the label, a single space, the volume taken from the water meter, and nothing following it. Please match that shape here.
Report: 49810.6 gal
